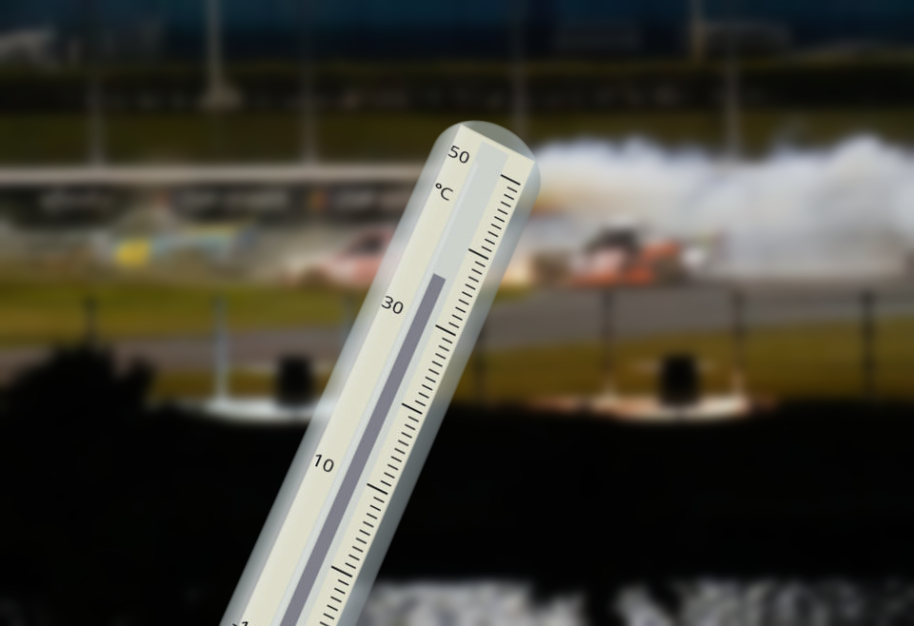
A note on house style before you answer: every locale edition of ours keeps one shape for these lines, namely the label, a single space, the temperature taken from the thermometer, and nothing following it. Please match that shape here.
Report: 35.5 °C
